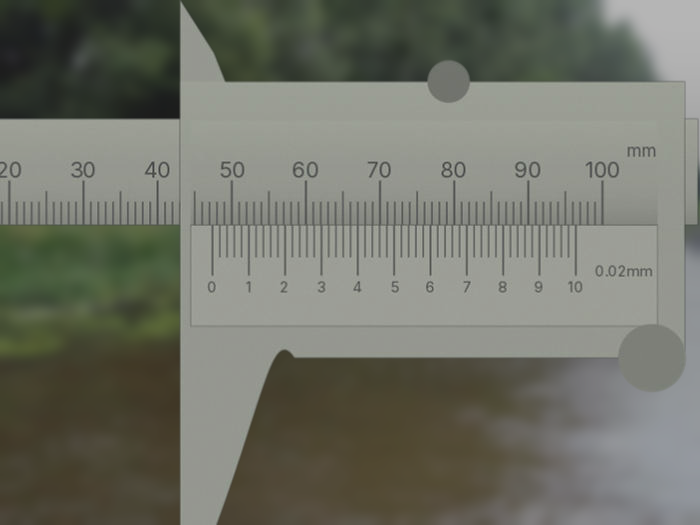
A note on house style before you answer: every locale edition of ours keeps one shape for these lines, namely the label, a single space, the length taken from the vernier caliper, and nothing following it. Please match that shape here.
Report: 47.4 mm
